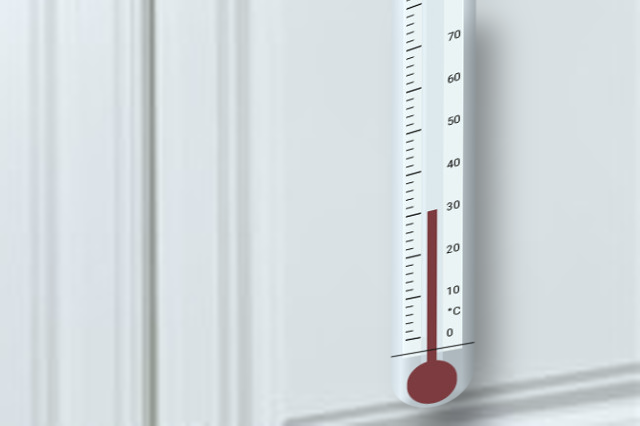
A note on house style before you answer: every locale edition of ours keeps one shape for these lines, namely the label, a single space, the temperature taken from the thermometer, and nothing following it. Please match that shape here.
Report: 30 °C
